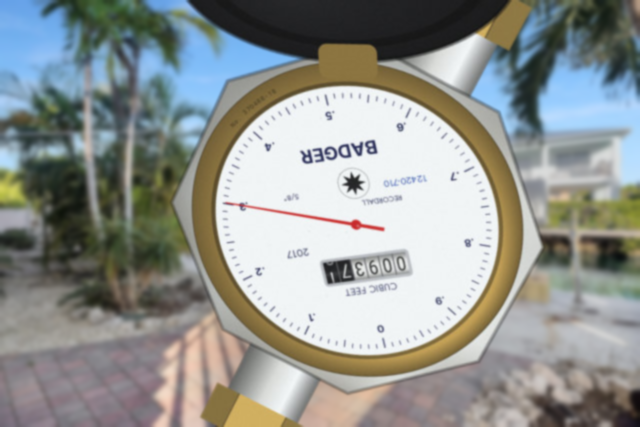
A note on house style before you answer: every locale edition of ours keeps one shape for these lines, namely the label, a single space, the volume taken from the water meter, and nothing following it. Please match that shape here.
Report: 9371.30 ft³
